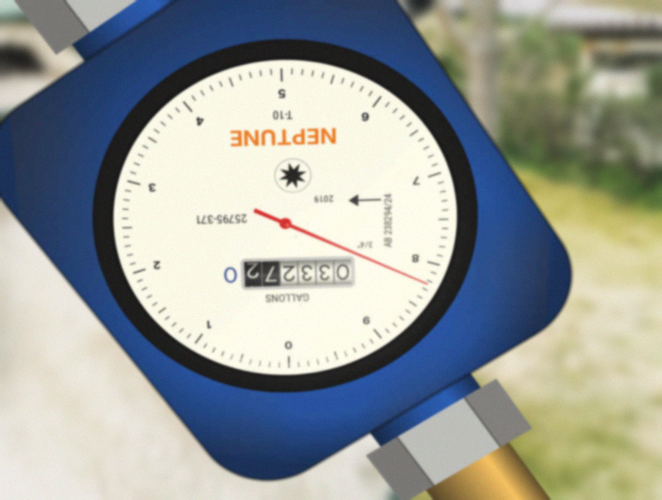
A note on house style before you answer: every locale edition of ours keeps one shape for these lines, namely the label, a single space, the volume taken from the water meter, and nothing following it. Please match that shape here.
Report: 332718.2 gal
